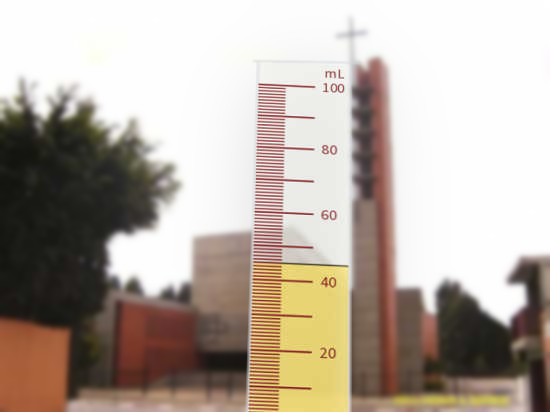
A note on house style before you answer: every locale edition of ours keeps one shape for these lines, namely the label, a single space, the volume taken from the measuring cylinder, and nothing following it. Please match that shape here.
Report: 45 mL
